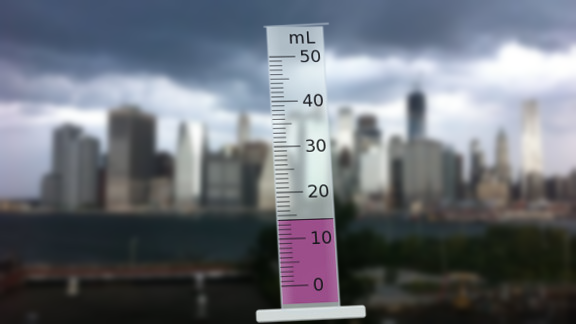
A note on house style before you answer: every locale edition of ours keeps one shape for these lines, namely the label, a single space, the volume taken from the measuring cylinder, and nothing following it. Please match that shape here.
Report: 14 mL
